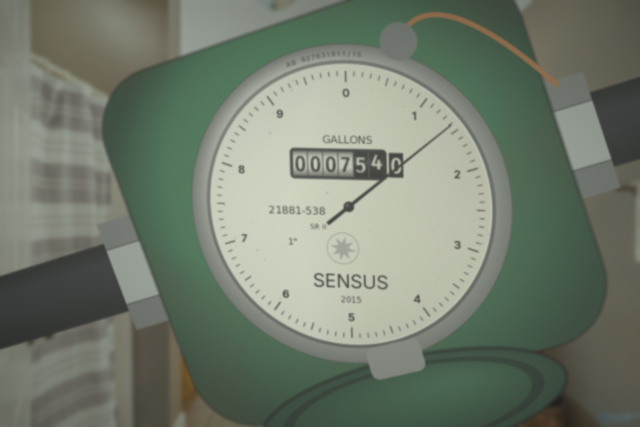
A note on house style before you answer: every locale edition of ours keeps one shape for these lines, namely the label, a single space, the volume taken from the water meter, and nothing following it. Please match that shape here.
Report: 7541.4 gal
